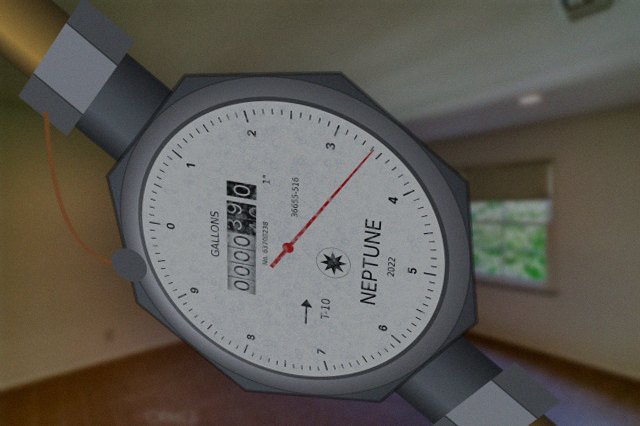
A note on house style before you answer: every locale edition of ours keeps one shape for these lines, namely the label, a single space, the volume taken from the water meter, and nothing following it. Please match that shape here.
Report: 393.4 gal
